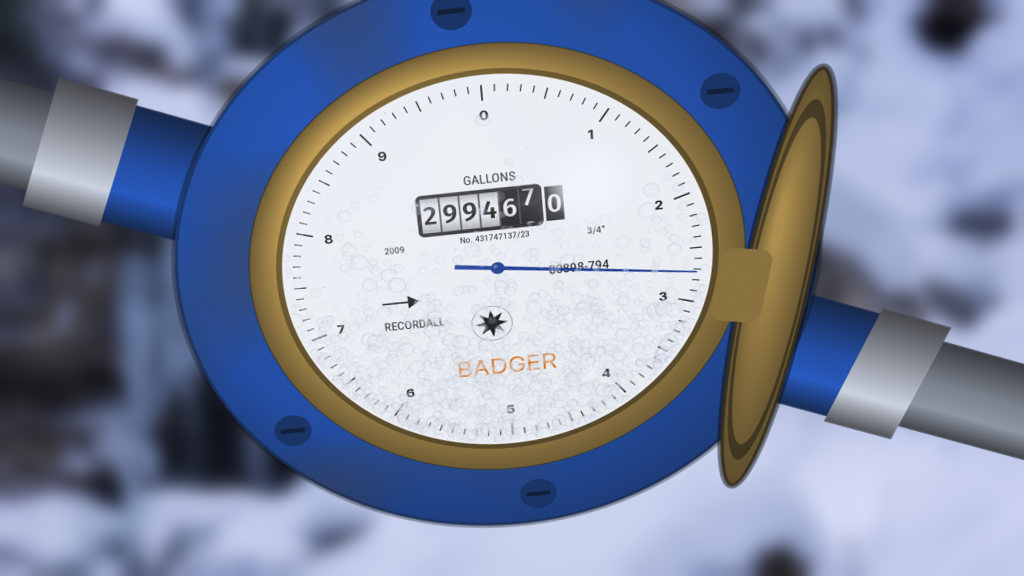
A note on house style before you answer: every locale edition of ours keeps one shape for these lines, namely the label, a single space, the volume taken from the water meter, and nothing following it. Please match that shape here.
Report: 2994672.7 gal
